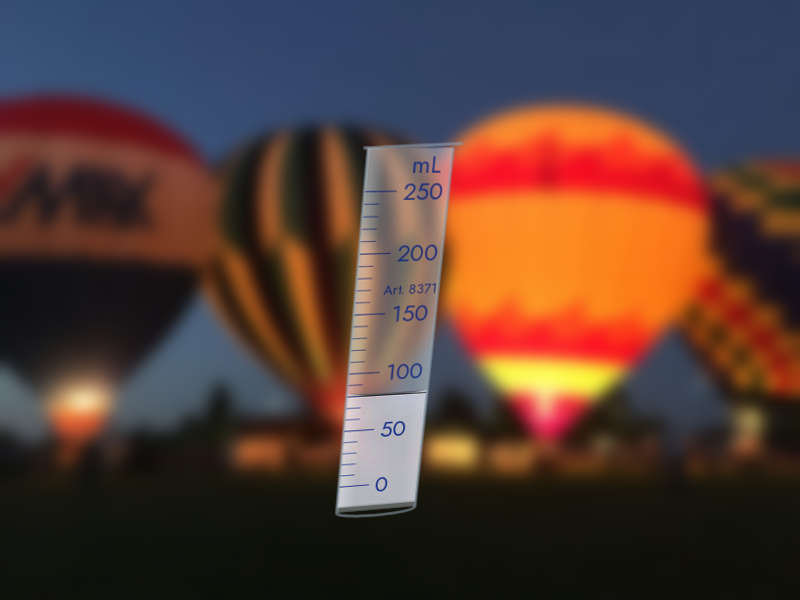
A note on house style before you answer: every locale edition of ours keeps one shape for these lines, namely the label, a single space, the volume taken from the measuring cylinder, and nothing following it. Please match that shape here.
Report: 80 mL
